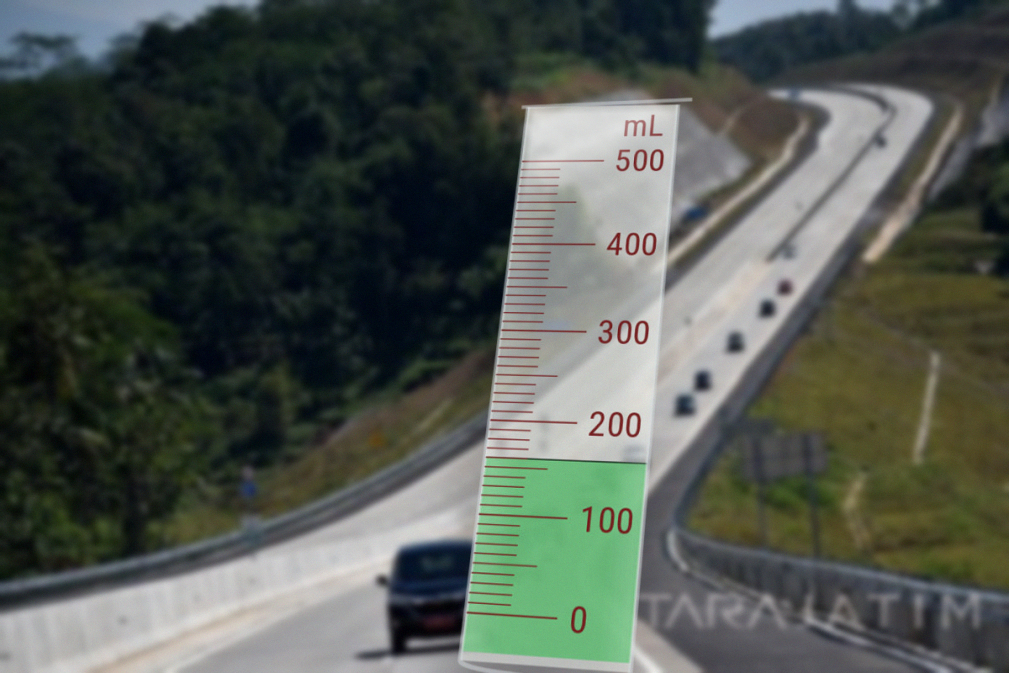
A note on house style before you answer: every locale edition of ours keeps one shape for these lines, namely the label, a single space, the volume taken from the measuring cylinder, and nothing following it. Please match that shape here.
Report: 160 mL
